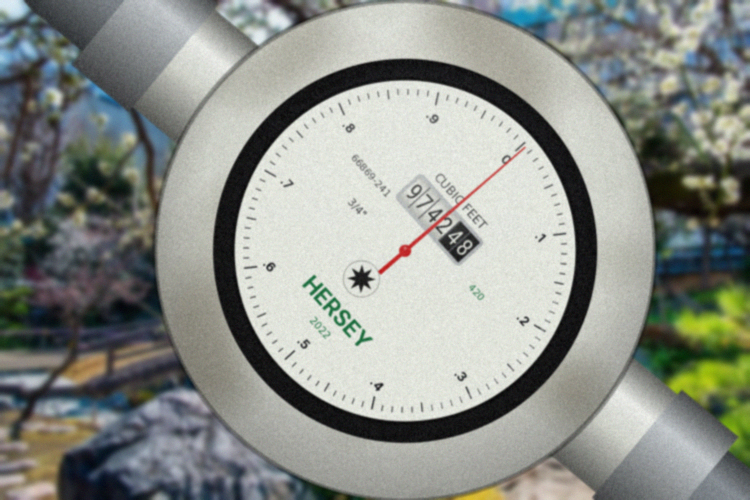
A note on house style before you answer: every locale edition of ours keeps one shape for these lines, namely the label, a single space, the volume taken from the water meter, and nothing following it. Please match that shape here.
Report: 974248.00 ft³
